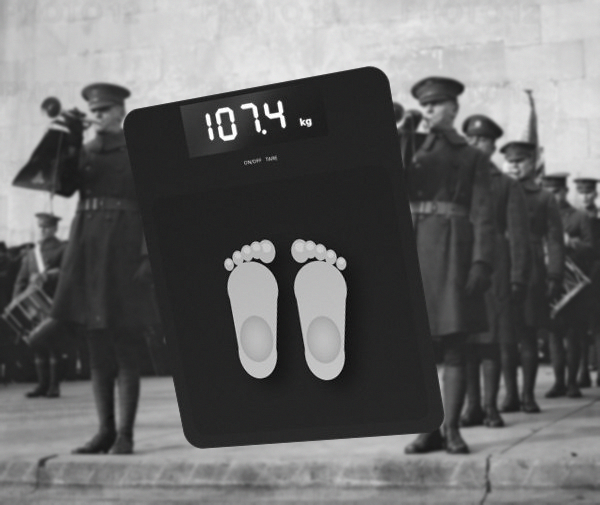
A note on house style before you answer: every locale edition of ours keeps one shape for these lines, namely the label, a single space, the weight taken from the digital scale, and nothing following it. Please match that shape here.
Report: 107.4 kg
